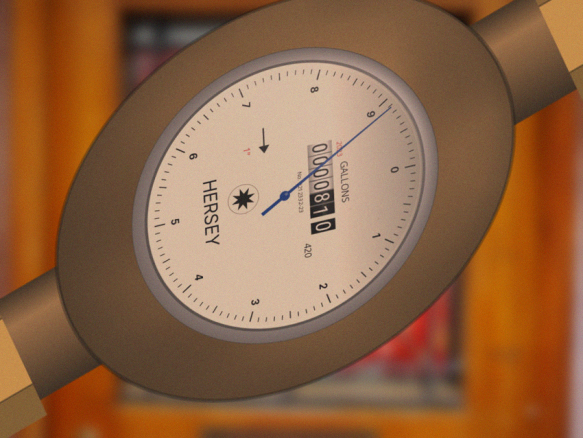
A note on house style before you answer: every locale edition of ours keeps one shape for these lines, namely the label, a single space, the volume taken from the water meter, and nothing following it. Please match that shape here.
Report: 809.1 gal
